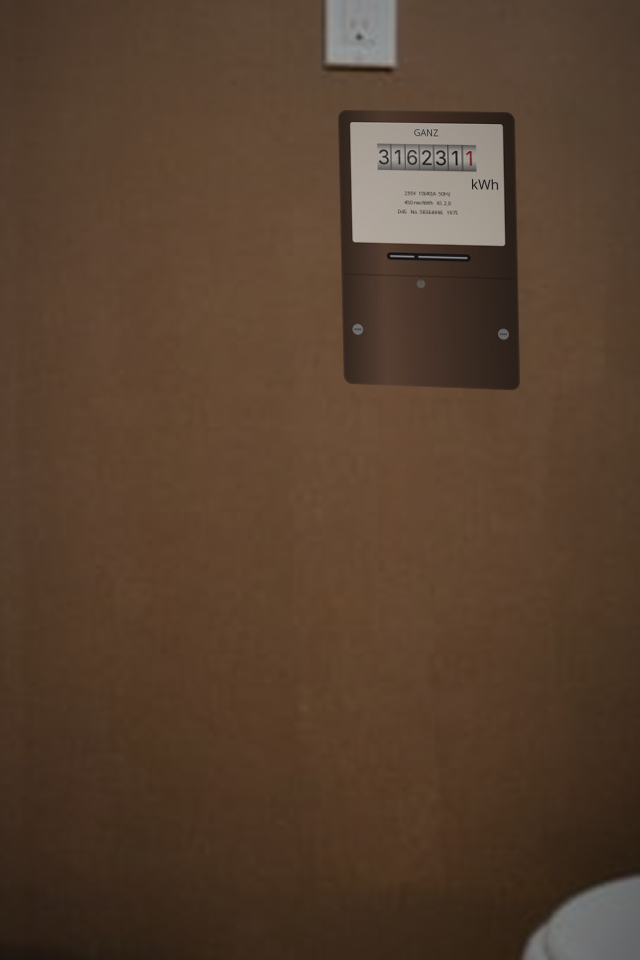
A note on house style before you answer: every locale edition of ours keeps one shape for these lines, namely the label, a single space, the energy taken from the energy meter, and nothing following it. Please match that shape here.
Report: 316231.1 kWh
